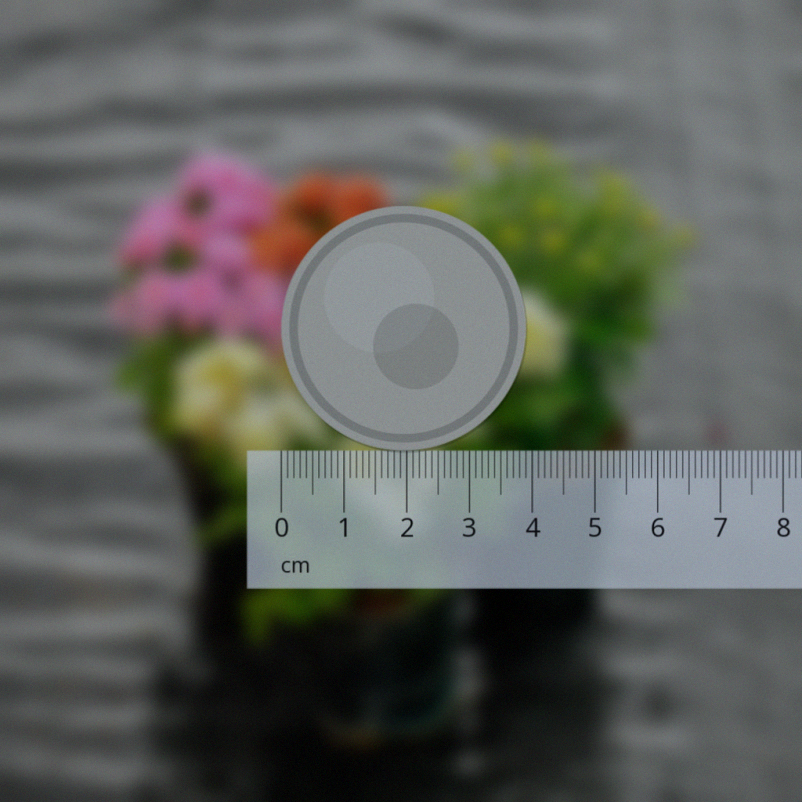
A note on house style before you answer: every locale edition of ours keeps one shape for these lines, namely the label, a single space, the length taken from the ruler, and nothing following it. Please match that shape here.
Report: 3.9 cm
